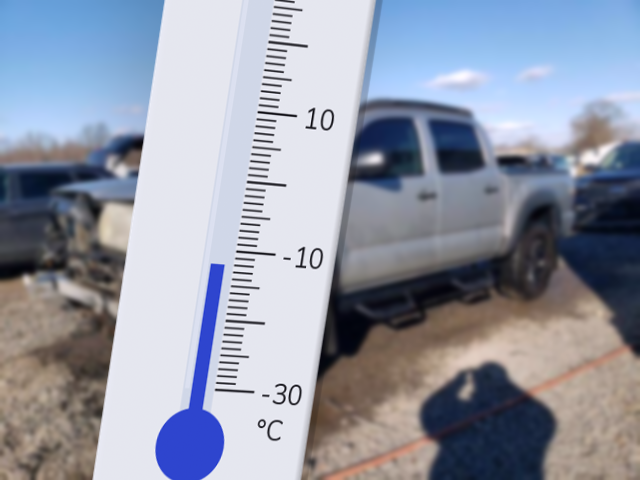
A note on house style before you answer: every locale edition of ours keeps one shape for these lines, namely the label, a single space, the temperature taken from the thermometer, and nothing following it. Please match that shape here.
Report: -12 °C
